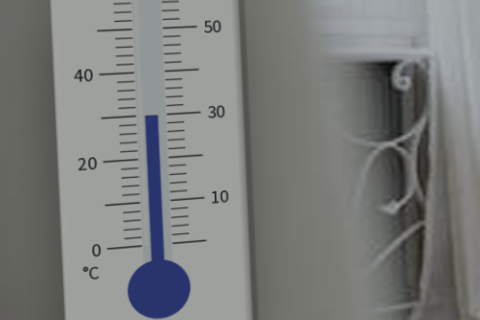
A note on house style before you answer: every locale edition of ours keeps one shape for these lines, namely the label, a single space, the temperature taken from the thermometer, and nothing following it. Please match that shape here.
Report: 30 °C
